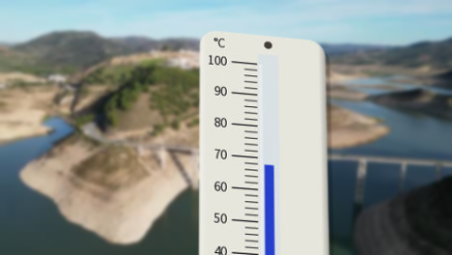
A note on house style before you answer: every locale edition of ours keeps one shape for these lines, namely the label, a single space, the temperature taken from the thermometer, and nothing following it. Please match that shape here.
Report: 68 °C
